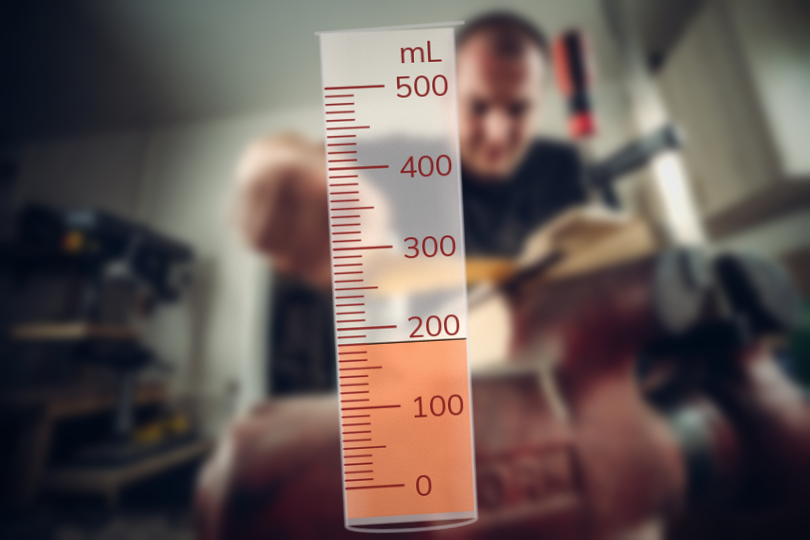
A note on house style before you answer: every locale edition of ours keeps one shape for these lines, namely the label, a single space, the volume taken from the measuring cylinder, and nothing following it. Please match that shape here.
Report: 180 mL
